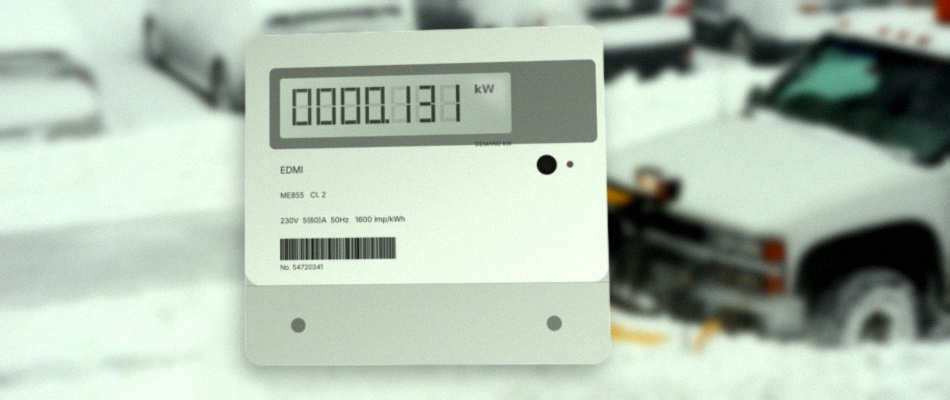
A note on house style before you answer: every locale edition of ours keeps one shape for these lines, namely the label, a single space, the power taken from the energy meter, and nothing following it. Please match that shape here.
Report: 0.131 kW
